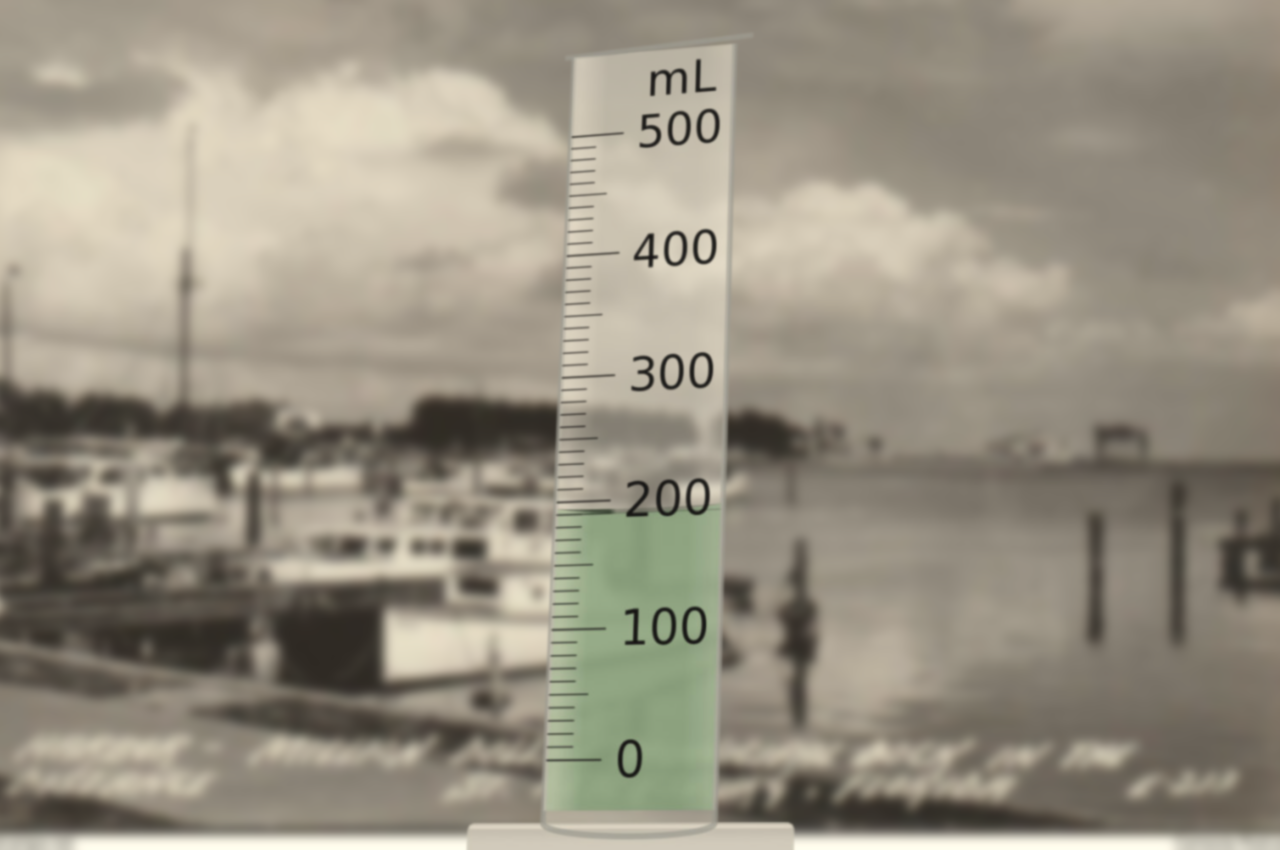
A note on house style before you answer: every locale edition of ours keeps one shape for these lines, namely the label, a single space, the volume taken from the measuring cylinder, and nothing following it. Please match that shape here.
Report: 190 mL
